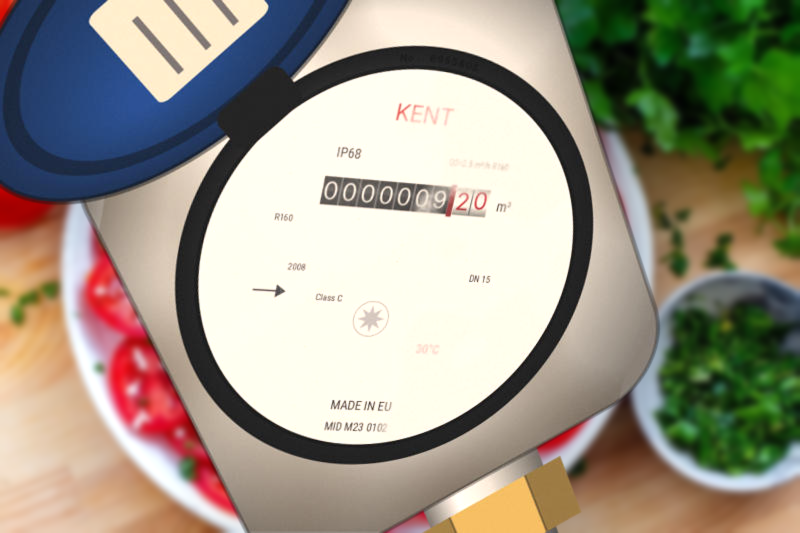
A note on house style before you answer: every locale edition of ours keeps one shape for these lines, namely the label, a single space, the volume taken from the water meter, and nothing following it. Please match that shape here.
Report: 9.20 m³
